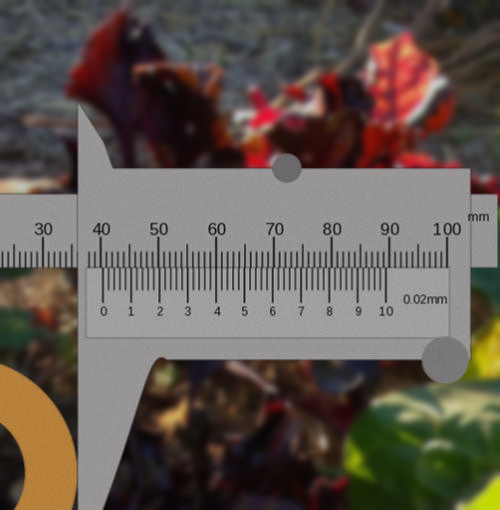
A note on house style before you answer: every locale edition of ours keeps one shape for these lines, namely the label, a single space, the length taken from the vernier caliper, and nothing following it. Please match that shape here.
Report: 40.4 mm
